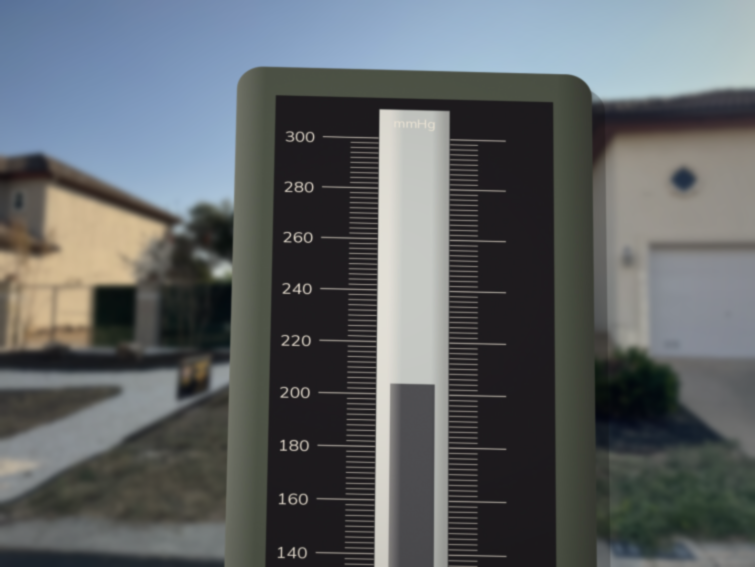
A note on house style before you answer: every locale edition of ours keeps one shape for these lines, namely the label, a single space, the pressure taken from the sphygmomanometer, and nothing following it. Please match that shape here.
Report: 204 mmHg
